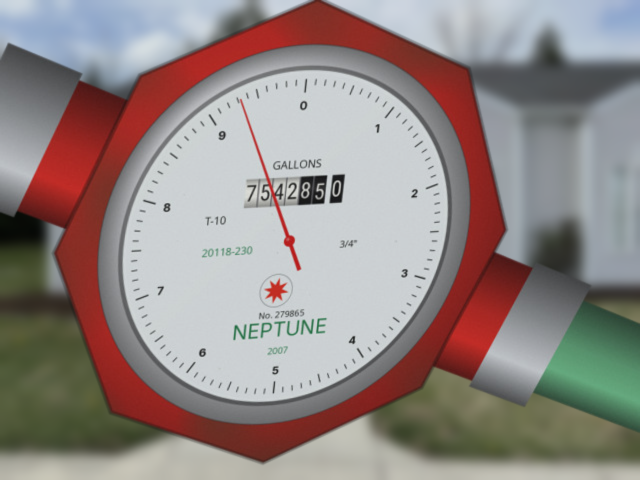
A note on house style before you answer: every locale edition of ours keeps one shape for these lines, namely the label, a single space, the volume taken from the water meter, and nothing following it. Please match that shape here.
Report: 7542849.3 gal
